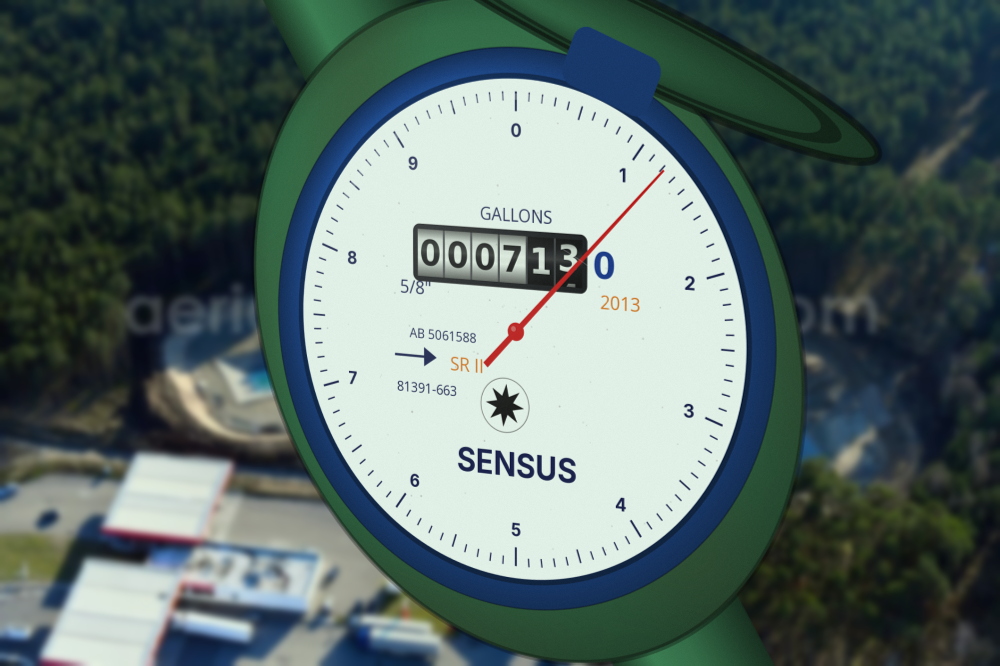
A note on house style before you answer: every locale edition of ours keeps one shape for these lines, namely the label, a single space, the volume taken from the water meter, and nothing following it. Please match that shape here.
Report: 7131.2 gal
